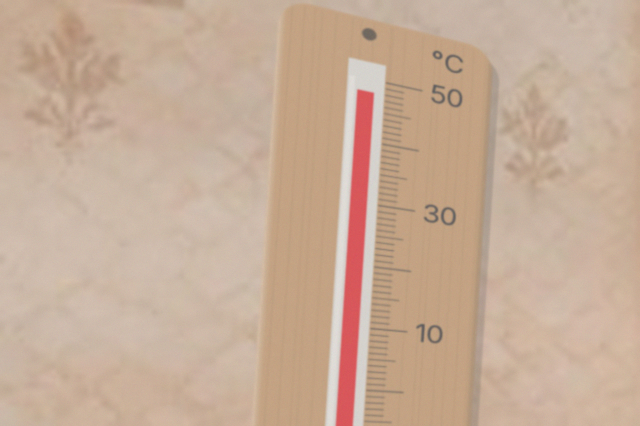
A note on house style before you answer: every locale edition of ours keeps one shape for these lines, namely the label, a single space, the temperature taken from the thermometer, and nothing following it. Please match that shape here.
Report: 48 °C
